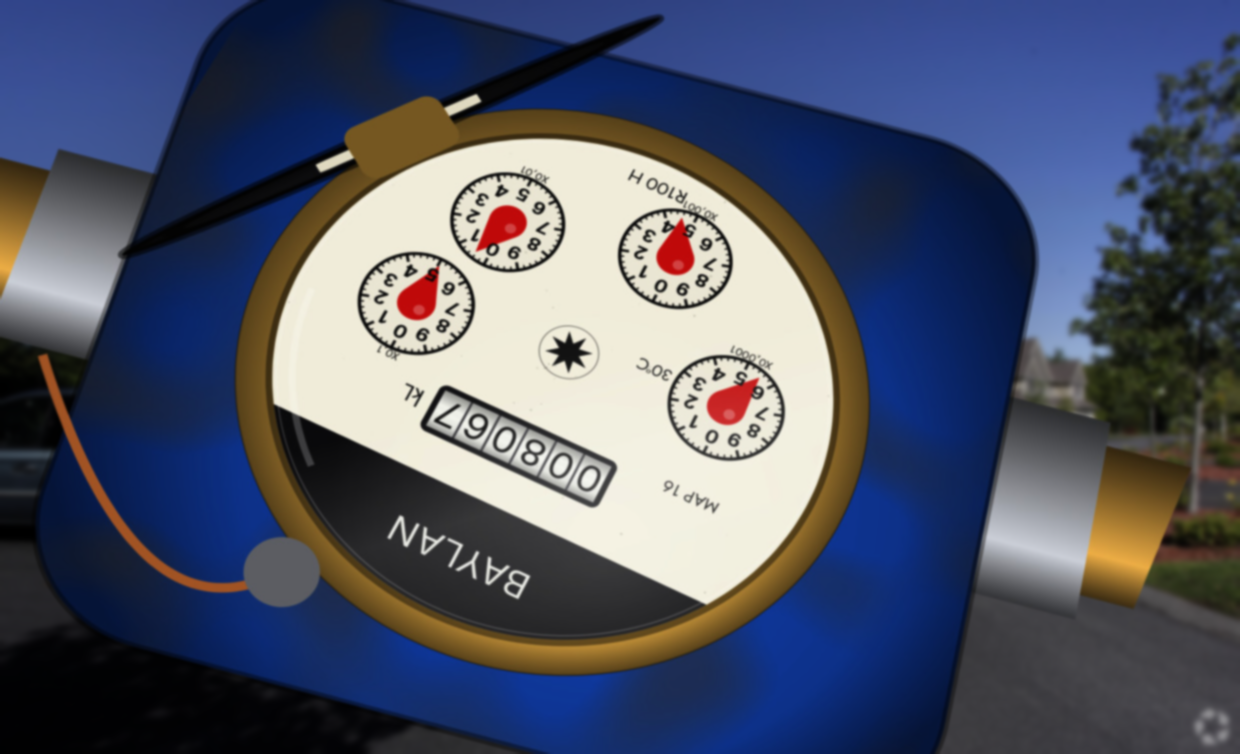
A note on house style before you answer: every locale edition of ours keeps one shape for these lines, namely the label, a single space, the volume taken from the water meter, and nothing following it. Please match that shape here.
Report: 8067.5045 kL
